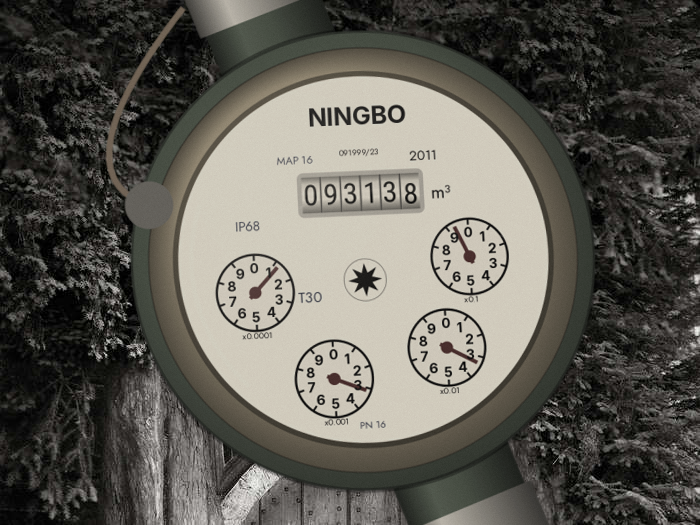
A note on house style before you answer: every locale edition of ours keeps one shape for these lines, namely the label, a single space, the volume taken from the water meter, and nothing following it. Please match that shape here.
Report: 93137.9331 m³
